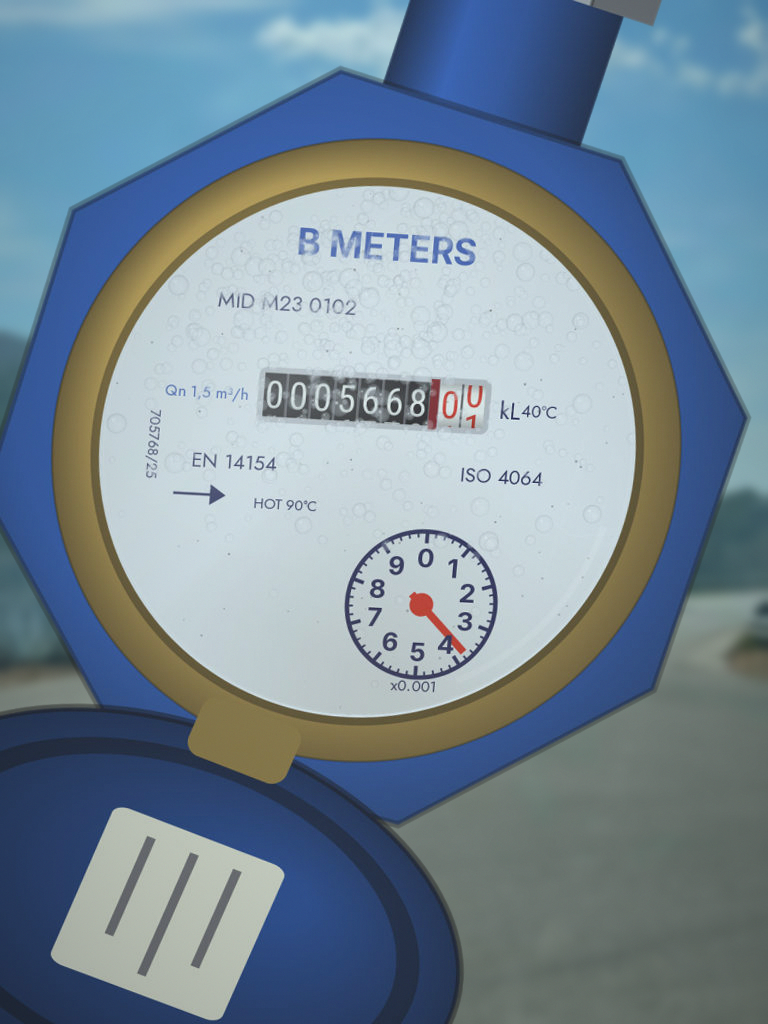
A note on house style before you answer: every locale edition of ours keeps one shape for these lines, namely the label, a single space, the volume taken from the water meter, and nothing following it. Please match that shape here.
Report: 5668.003 kL
